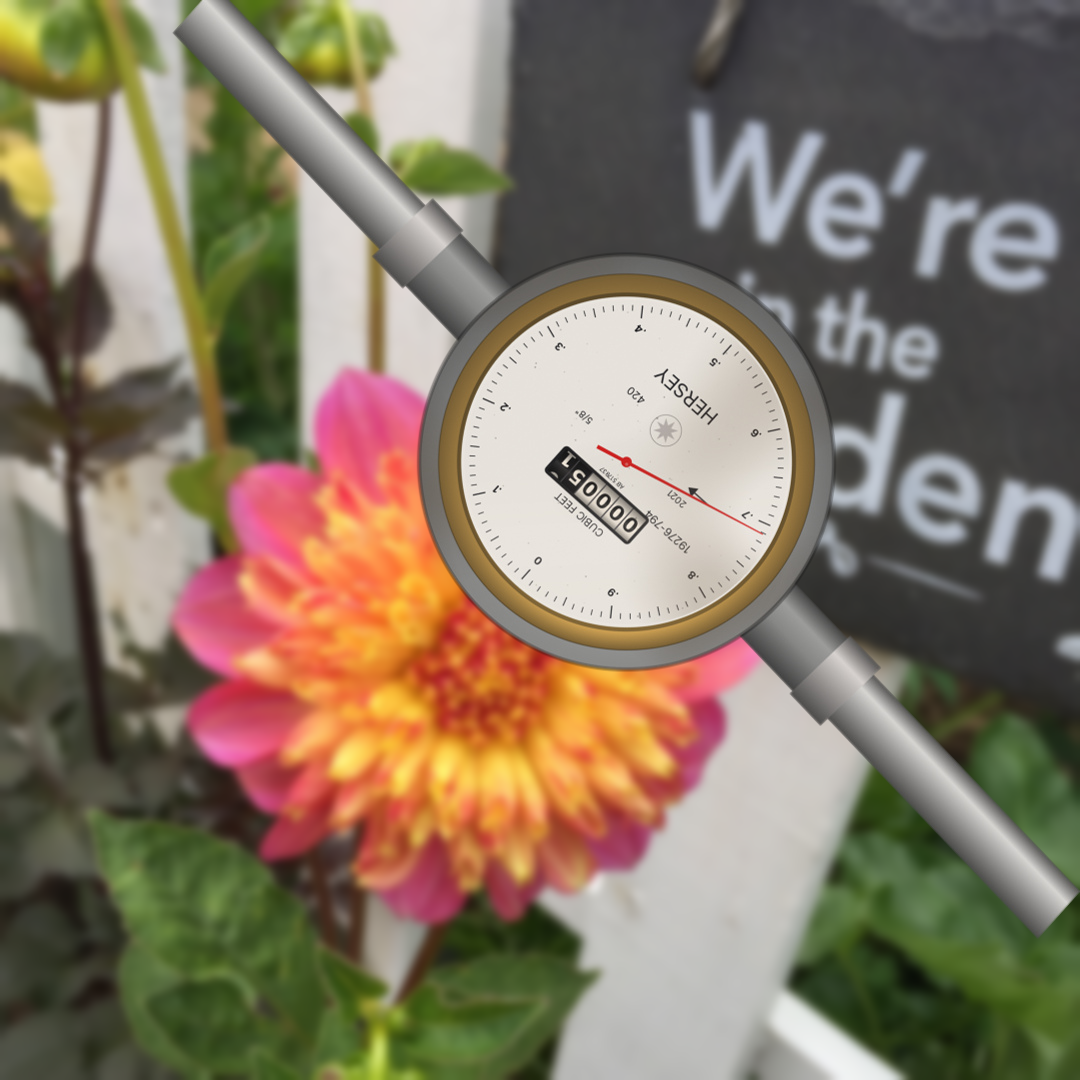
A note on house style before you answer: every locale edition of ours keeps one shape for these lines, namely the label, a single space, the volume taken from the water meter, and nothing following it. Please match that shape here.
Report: 50.71 ft³
